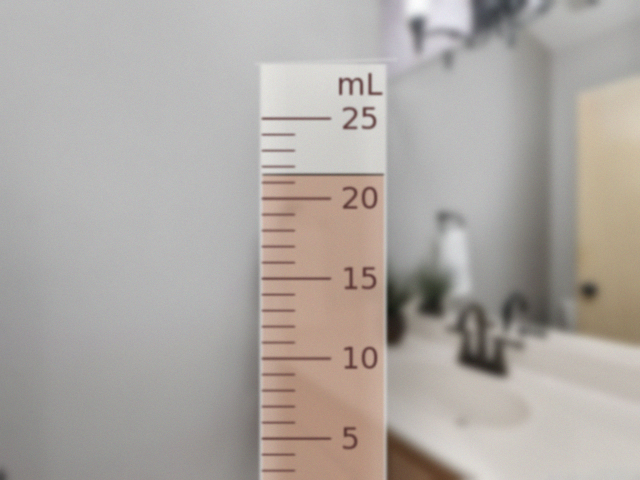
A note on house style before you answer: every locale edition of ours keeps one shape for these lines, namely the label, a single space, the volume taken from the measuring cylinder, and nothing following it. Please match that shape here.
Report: 21.5 mL
